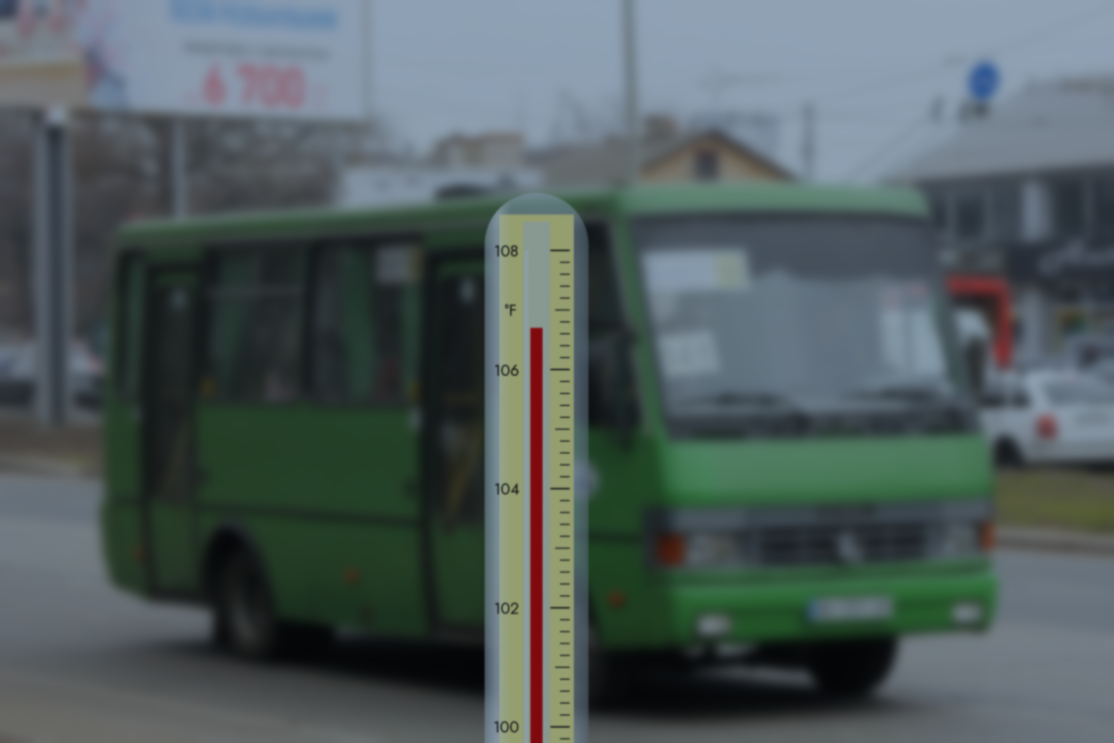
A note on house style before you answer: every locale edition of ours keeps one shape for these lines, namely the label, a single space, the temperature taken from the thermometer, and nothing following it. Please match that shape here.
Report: 106.7 °F
